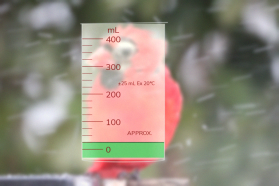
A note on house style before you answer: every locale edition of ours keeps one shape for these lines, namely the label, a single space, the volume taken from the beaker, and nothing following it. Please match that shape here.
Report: 25 mL
